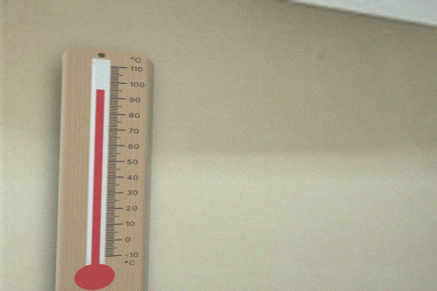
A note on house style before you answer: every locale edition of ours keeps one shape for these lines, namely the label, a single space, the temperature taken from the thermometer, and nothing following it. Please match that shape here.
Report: 95 °C
